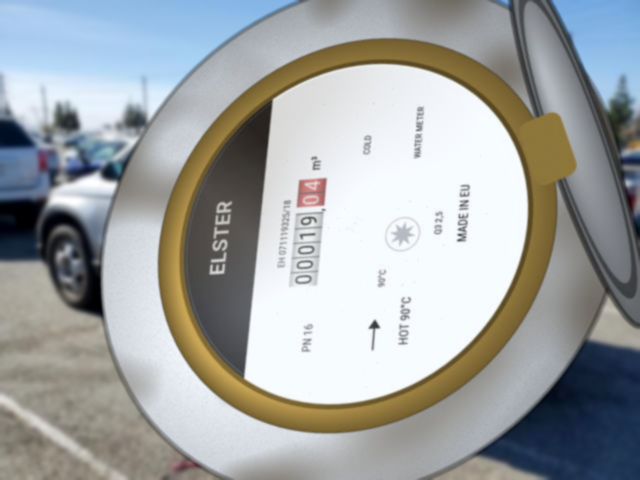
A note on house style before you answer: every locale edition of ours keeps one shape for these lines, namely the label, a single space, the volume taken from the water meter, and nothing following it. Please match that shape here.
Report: 19.04 m³
